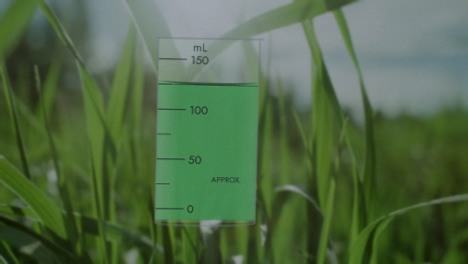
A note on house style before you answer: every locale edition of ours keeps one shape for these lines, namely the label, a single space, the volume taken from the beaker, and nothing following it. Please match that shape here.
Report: 125 mL
